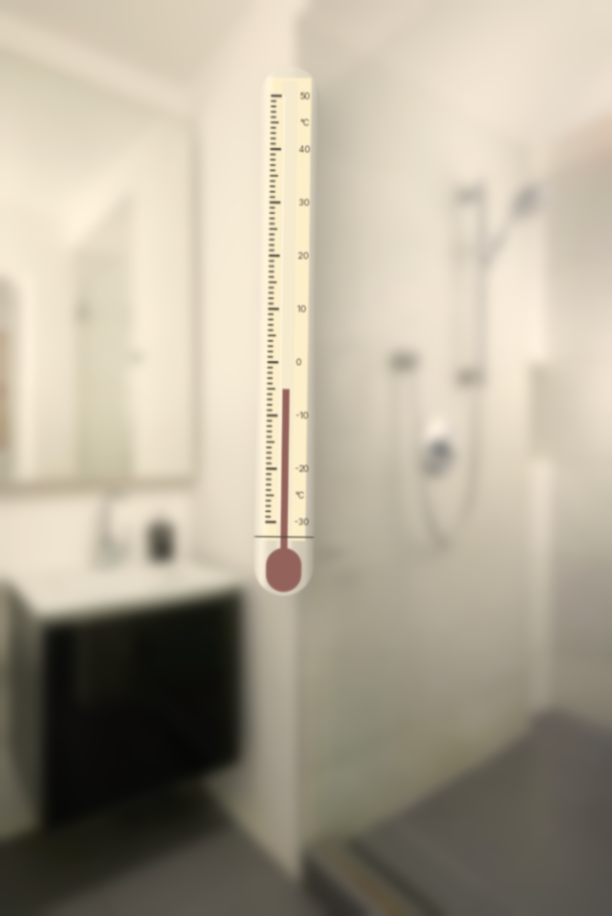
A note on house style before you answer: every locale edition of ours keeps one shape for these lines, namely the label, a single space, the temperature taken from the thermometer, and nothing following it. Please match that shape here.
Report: -5 °C
